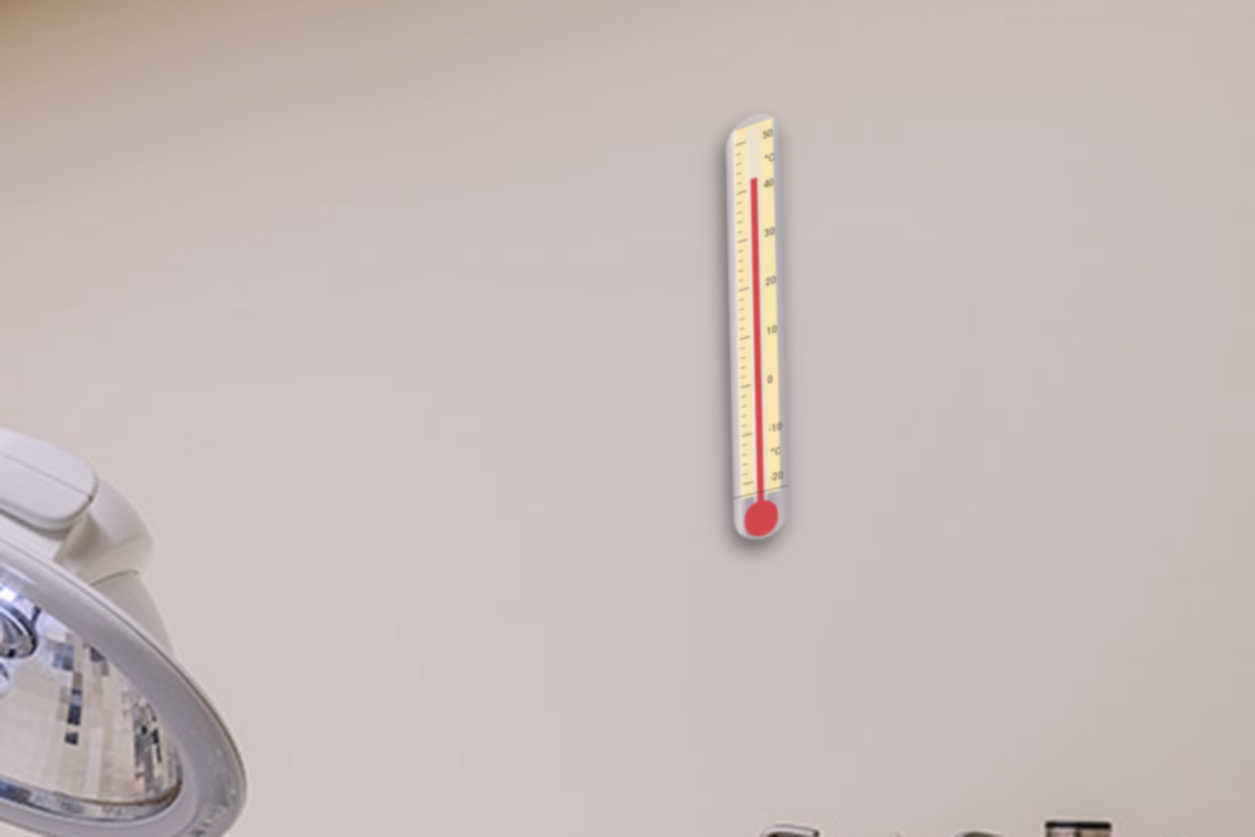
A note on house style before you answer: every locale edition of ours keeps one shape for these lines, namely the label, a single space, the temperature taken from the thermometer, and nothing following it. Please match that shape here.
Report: 42 °C
